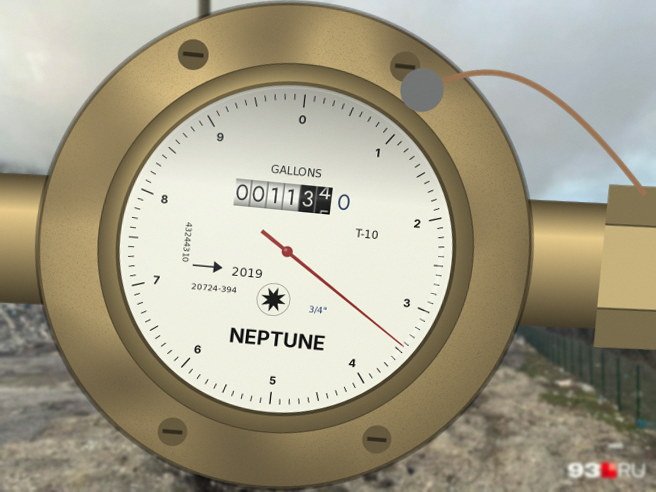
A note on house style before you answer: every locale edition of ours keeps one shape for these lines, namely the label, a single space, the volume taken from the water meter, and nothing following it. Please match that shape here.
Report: 11343.4 gal
